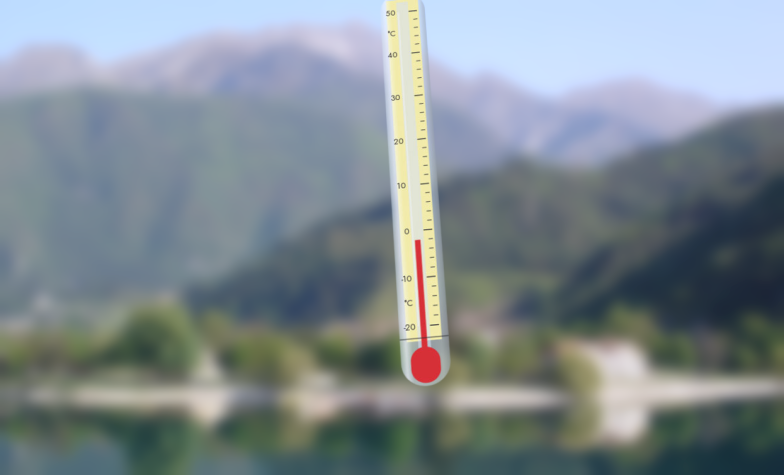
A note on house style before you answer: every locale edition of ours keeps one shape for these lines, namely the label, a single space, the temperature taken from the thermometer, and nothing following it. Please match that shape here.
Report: -2 °C
